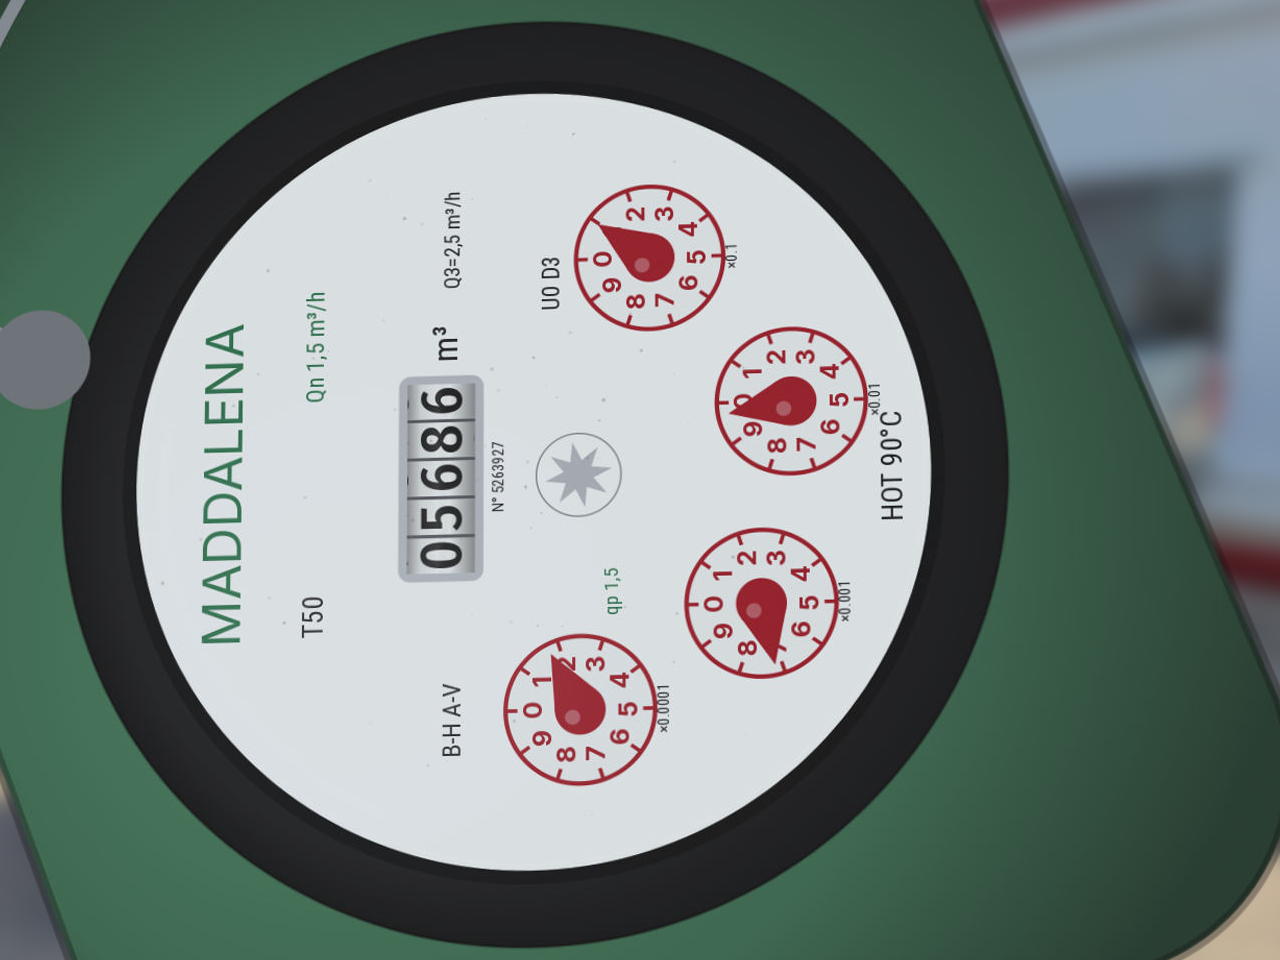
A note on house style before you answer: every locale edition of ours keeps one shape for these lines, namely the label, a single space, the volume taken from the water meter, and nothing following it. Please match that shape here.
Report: 5686.0971 m³
